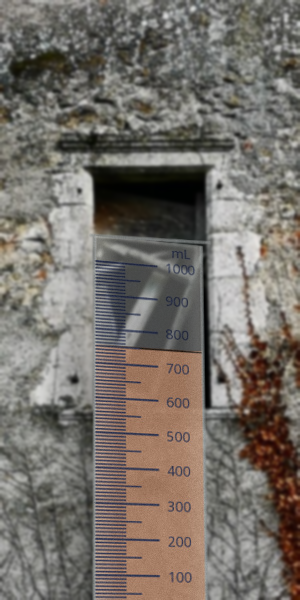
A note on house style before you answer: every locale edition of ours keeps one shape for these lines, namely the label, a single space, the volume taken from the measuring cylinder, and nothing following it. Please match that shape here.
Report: 750 mL
